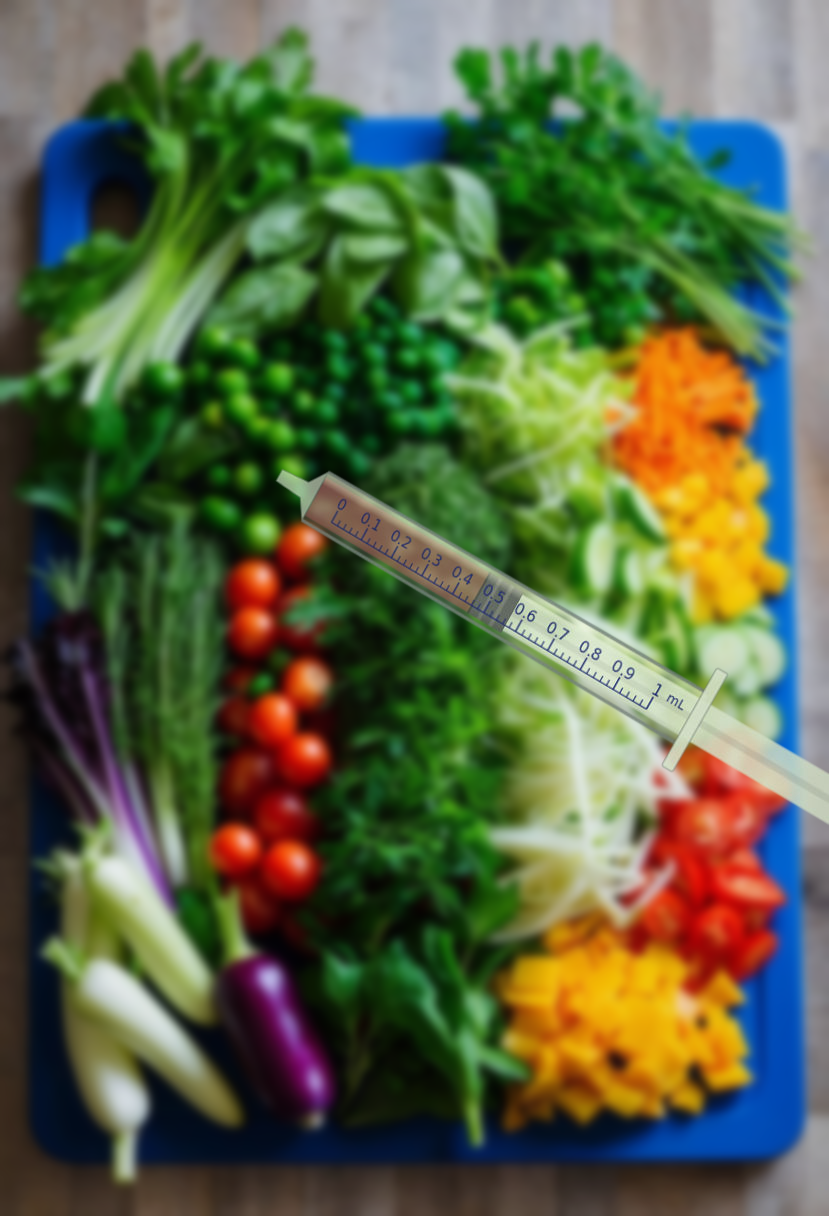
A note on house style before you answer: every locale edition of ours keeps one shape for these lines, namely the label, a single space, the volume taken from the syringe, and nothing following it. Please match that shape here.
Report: 0.46 mL
